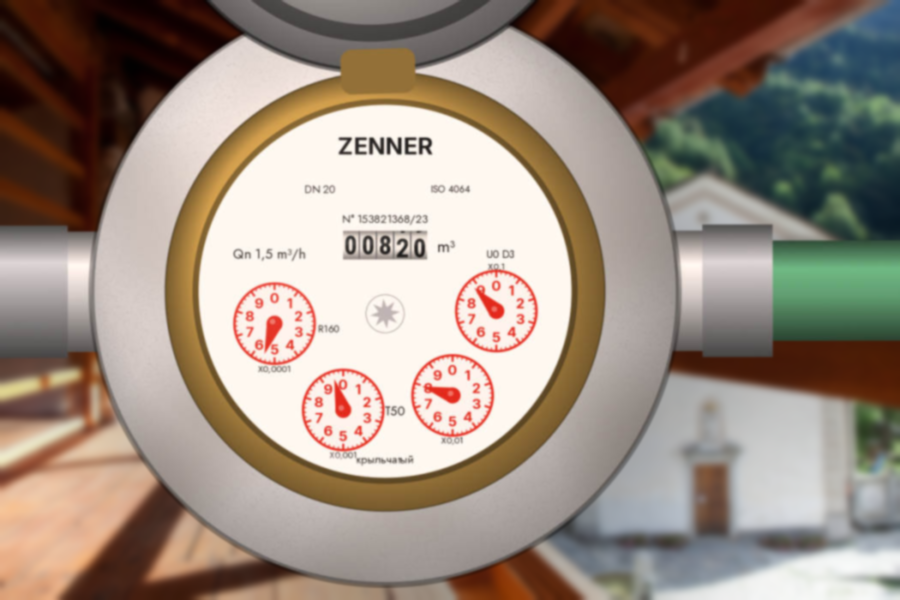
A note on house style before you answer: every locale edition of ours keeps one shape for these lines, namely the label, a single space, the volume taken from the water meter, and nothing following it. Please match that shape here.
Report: 819.8795 m³
